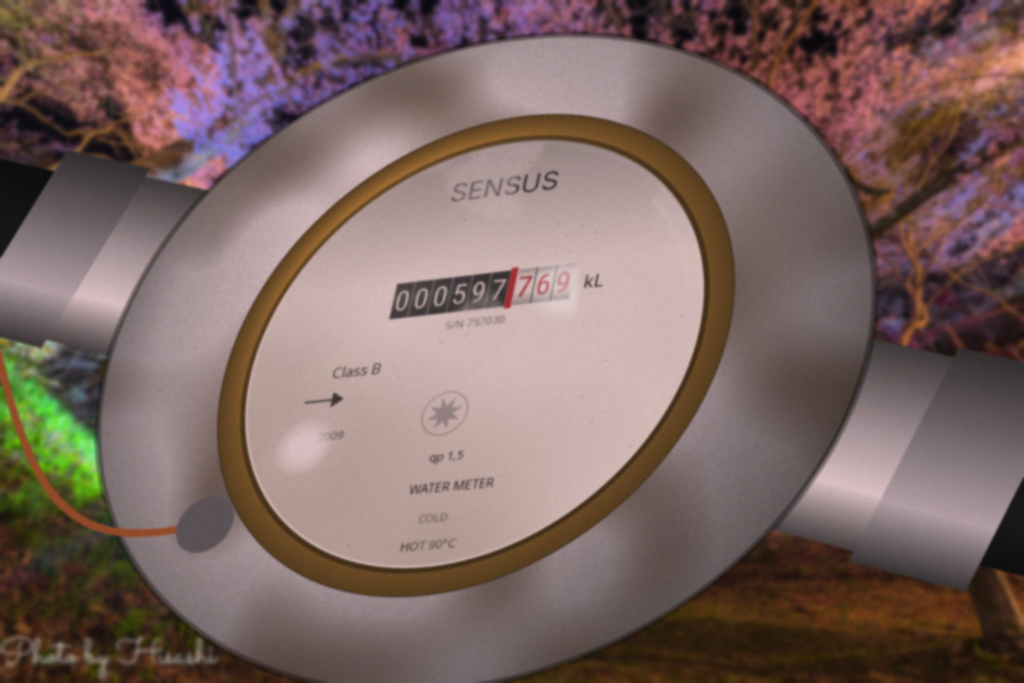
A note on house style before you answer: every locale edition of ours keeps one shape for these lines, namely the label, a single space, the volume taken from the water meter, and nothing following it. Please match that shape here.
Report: 597.769 kL
